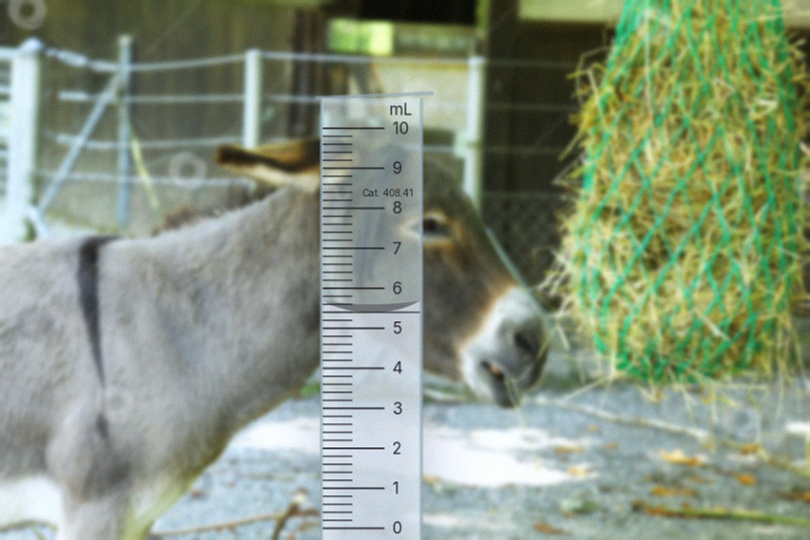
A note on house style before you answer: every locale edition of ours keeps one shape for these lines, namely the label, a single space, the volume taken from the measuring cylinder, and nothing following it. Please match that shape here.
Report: 5.4 mL
